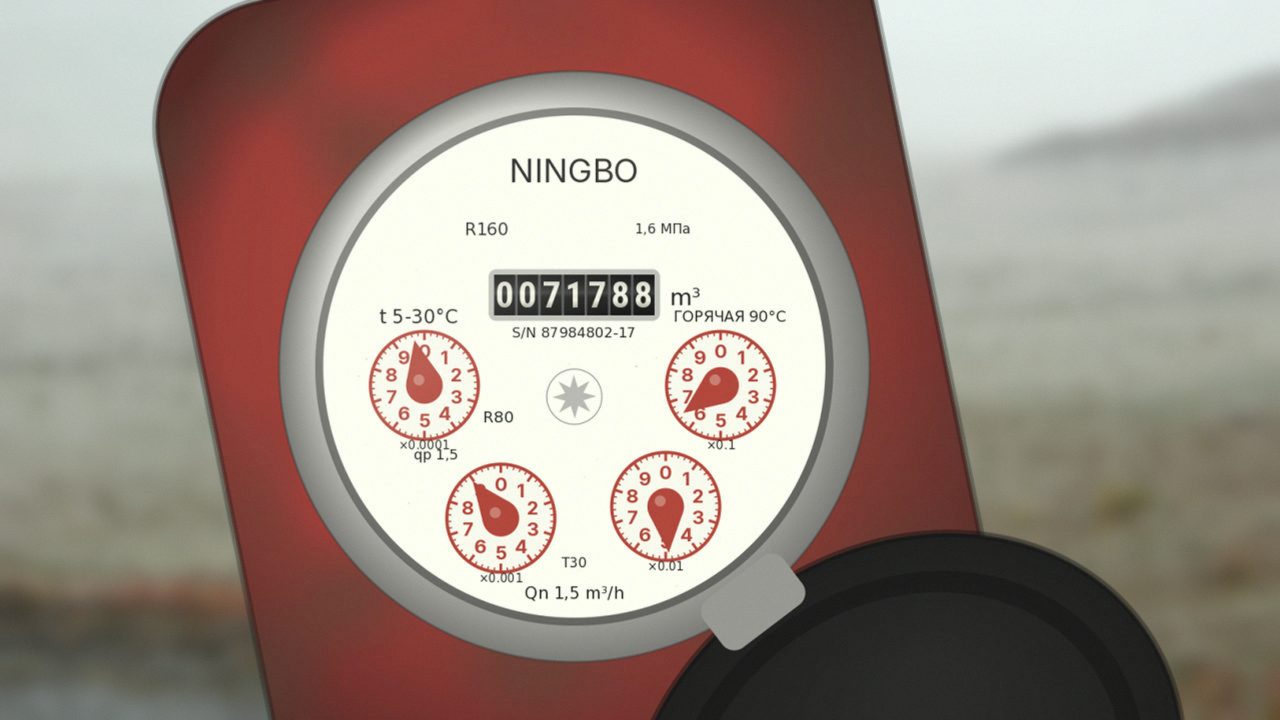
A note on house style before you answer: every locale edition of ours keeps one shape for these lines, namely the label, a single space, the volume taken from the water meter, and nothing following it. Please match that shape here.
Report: 71788.6489 m³
